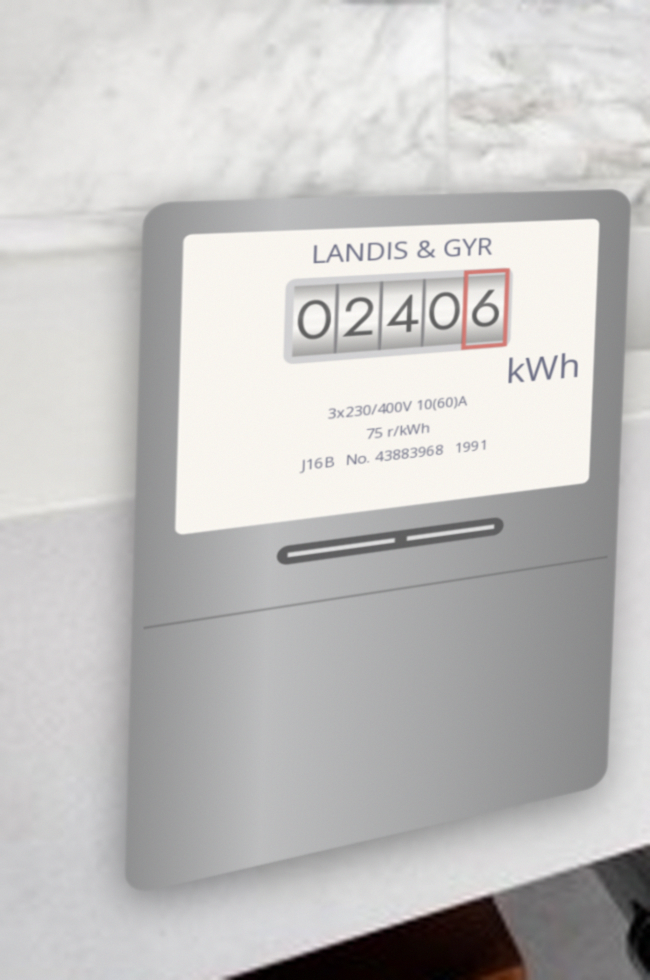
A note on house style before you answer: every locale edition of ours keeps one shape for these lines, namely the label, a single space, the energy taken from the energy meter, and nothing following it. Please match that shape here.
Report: 240.6 kWh
